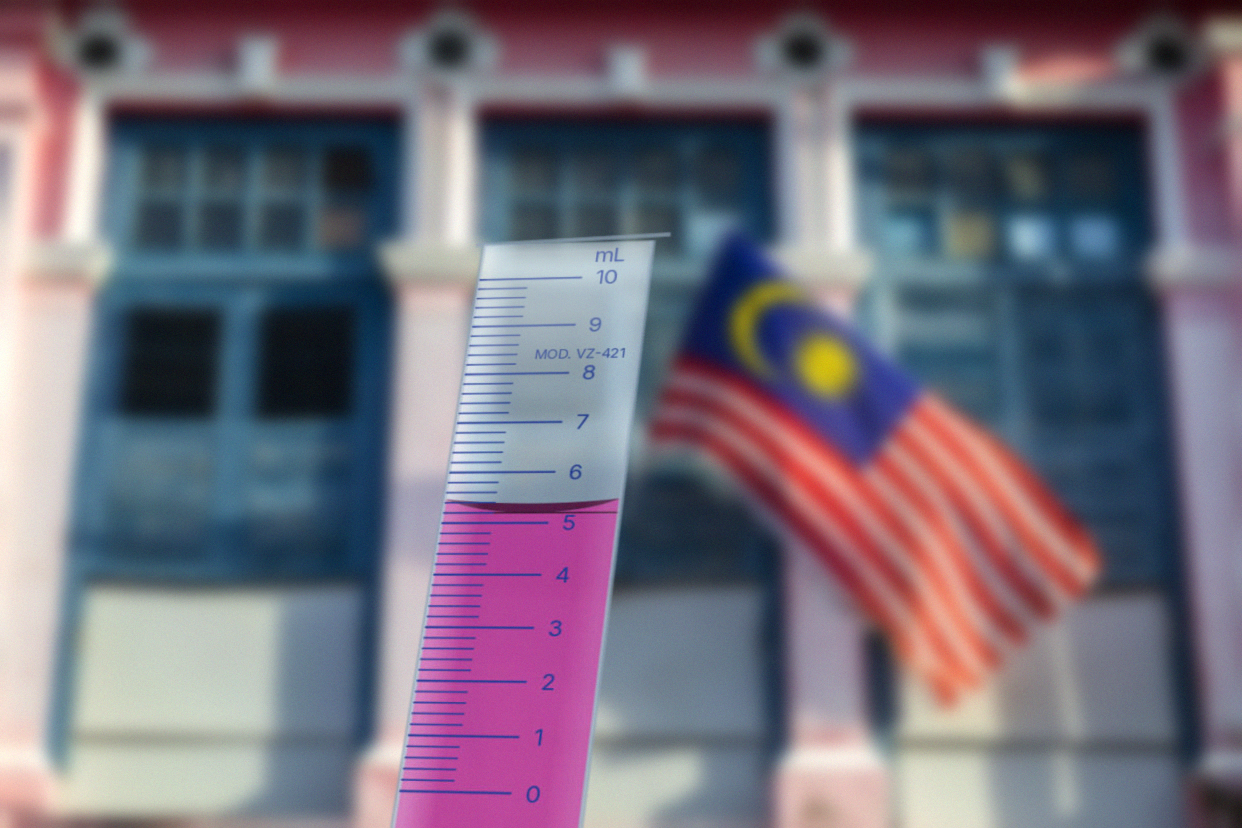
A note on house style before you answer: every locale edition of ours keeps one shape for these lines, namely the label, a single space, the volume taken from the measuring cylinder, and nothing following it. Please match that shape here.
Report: 5.2 mL
